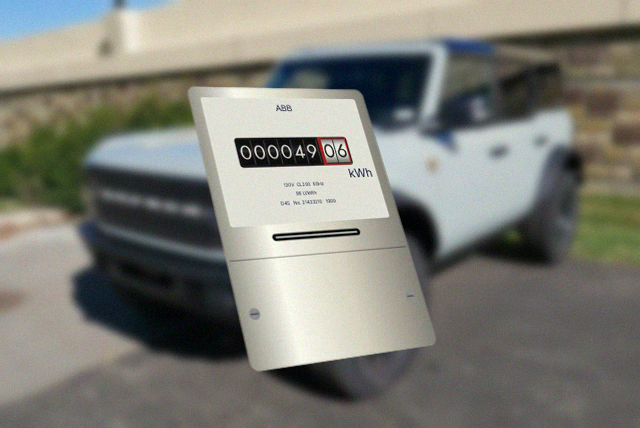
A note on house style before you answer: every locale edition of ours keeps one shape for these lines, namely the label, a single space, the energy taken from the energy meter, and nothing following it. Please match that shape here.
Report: 49.06 kWh
